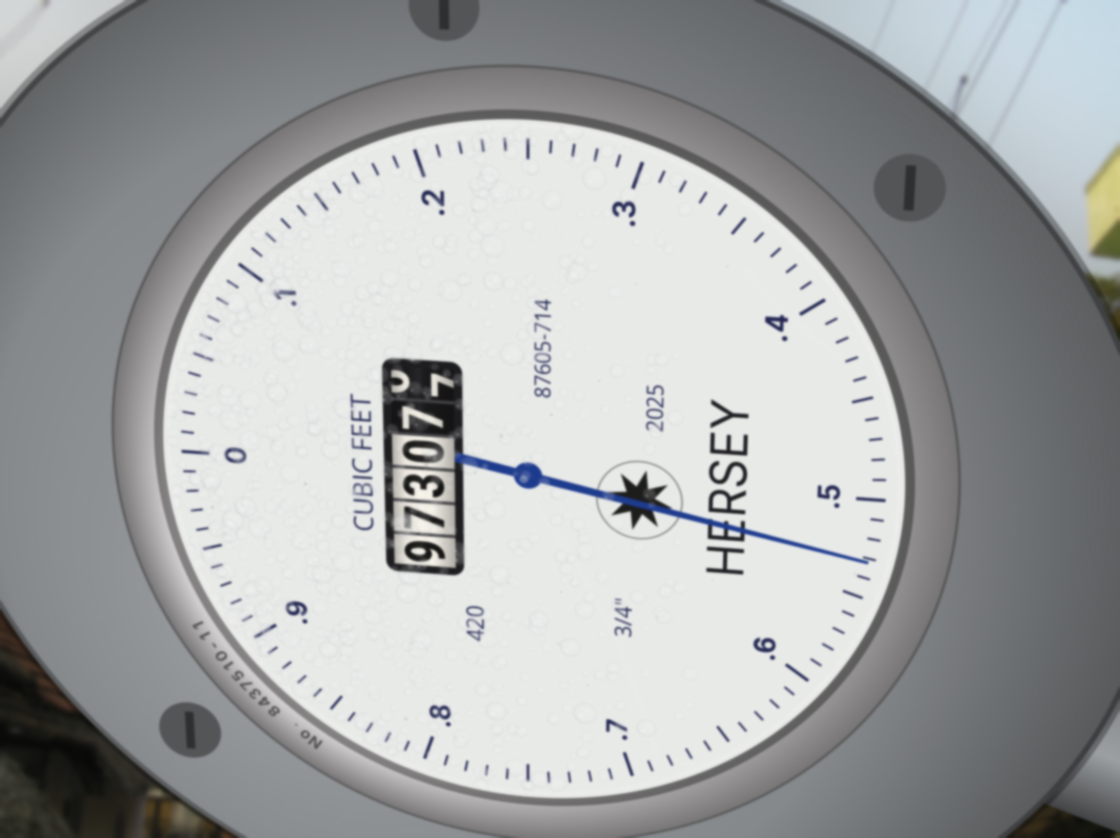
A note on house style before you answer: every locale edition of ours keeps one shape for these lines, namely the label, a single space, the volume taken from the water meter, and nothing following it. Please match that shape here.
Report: 973076.53 ft³
